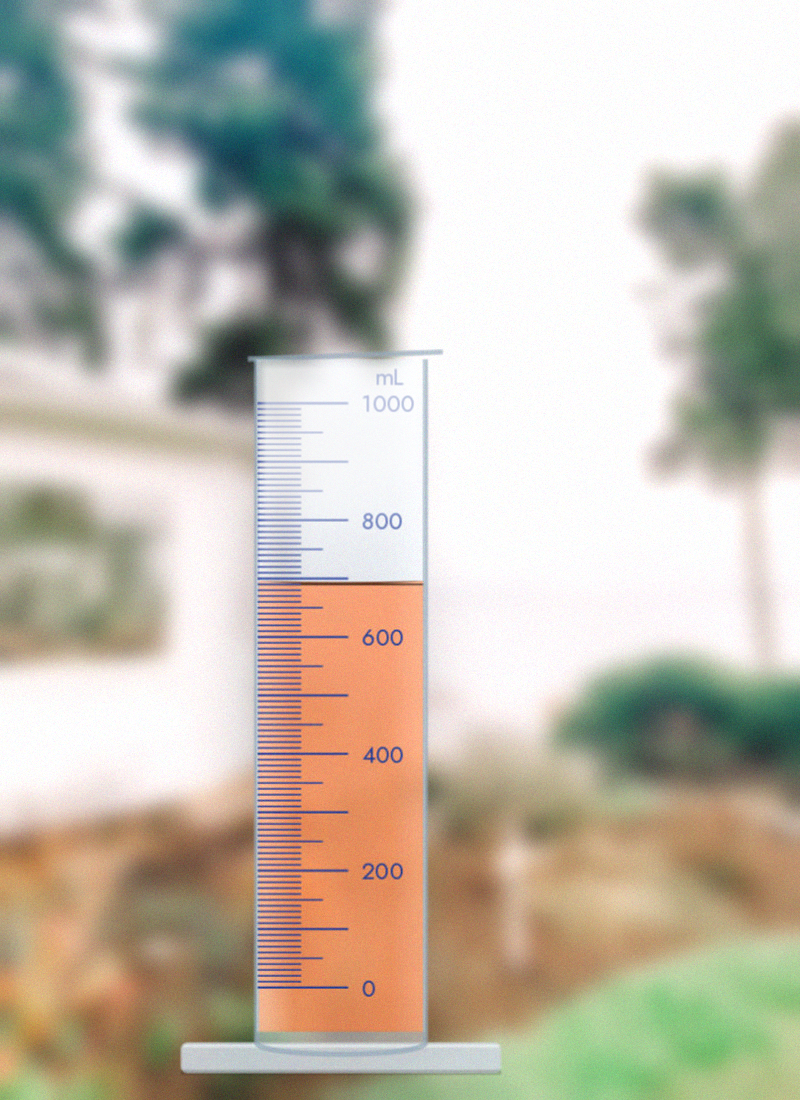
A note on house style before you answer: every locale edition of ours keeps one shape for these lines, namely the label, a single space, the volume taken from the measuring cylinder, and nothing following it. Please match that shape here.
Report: 690 mL
